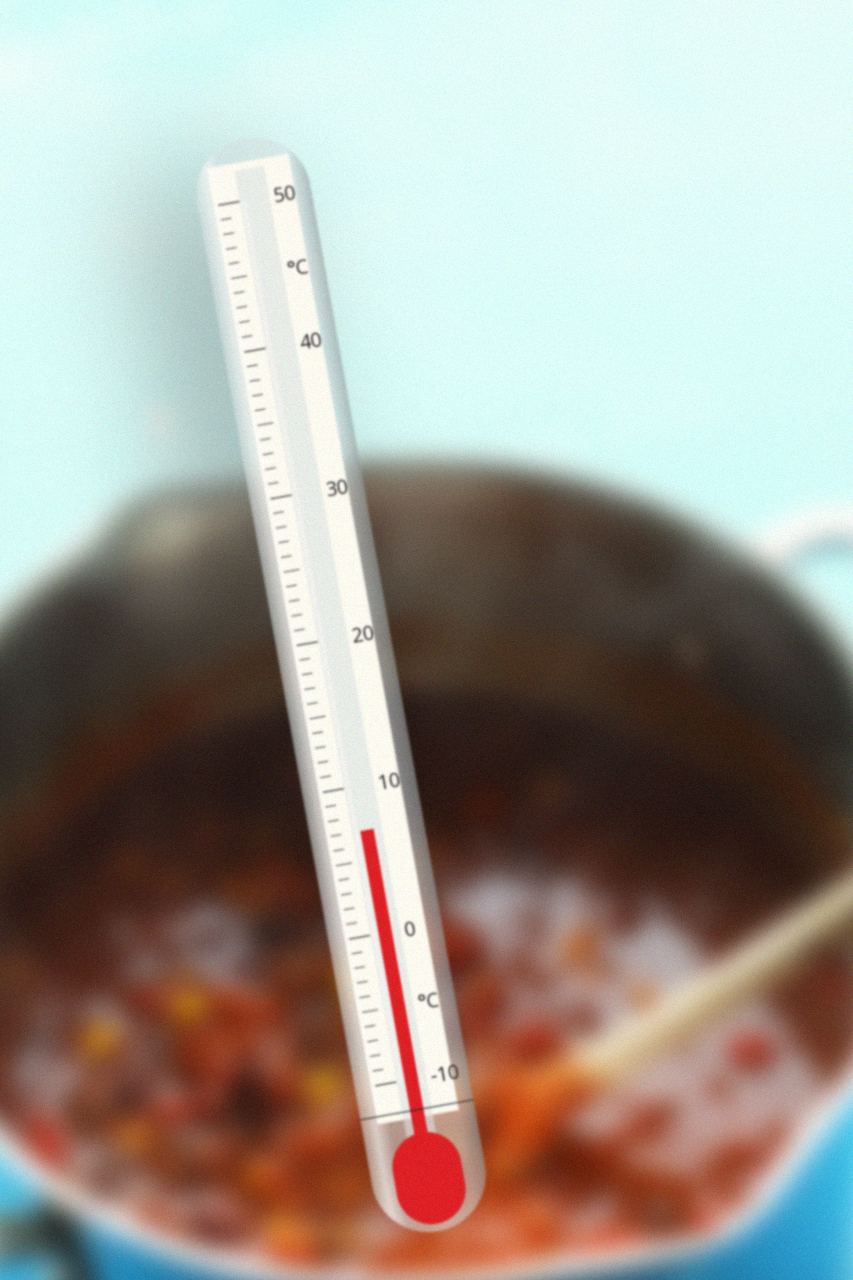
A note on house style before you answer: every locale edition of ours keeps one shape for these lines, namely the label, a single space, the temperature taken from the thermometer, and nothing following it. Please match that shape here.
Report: 7 °C
